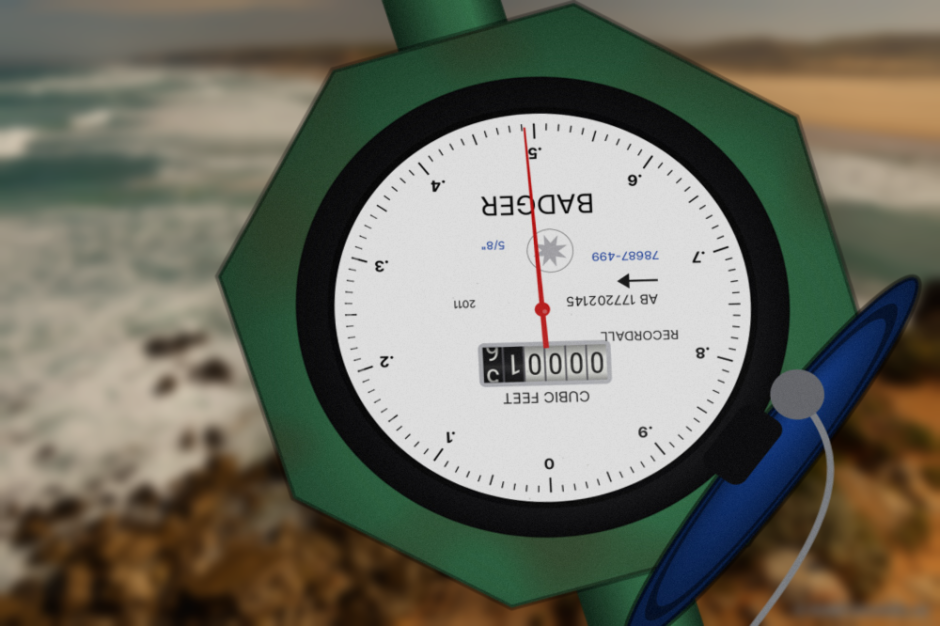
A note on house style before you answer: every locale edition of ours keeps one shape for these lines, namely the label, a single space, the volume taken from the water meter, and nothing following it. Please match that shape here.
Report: 15.49 ft³
